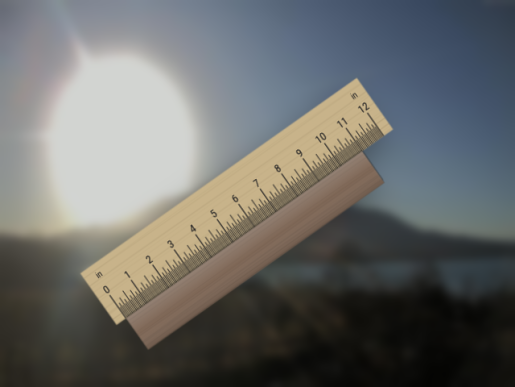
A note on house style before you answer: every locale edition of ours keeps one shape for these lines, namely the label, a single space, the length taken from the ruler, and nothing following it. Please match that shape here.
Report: 11 in
